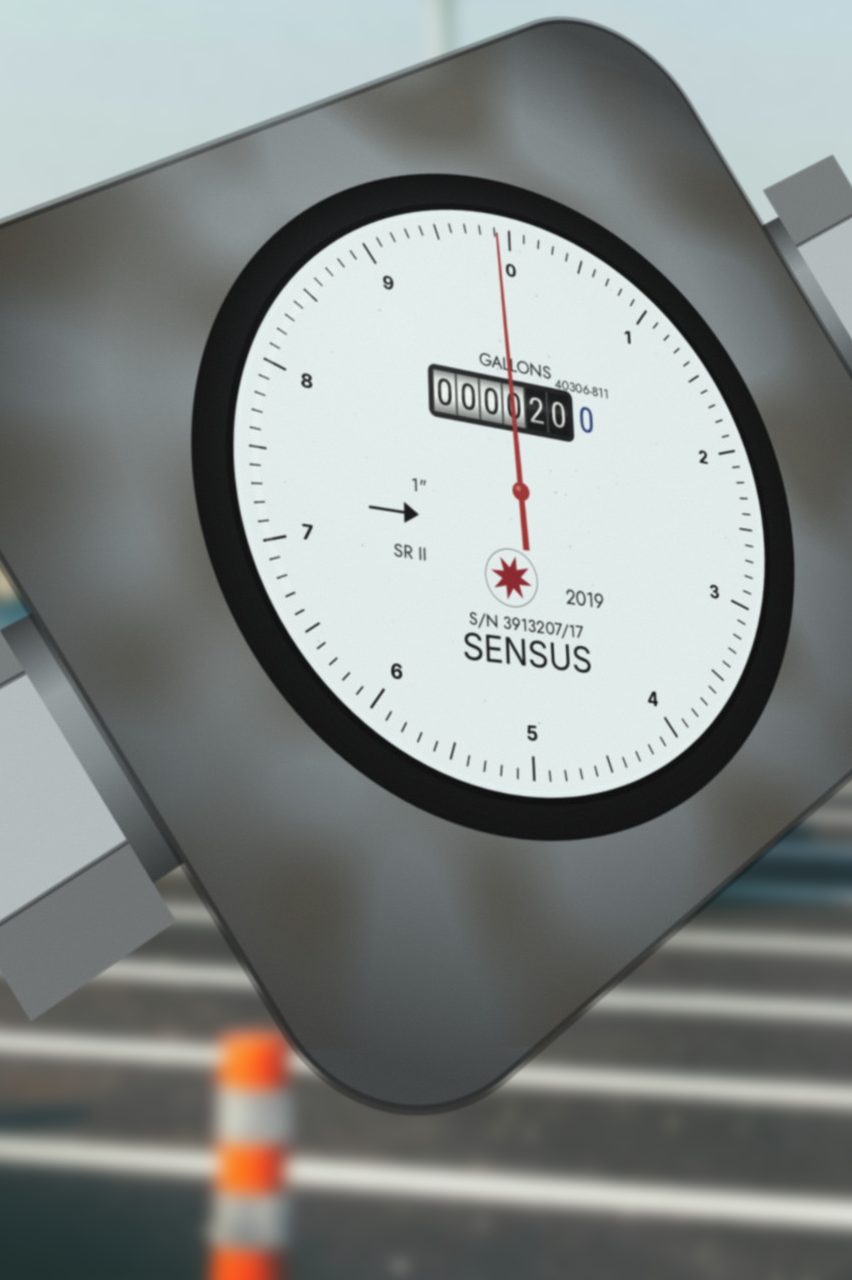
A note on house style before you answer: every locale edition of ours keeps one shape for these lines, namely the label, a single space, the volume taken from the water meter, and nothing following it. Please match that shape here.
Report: 199.9 gal
